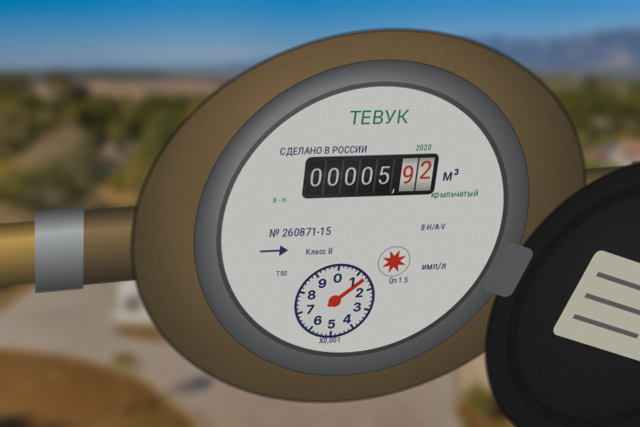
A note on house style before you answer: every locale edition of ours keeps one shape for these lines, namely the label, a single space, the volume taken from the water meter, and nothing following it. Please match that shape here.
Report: 5.921 m³
